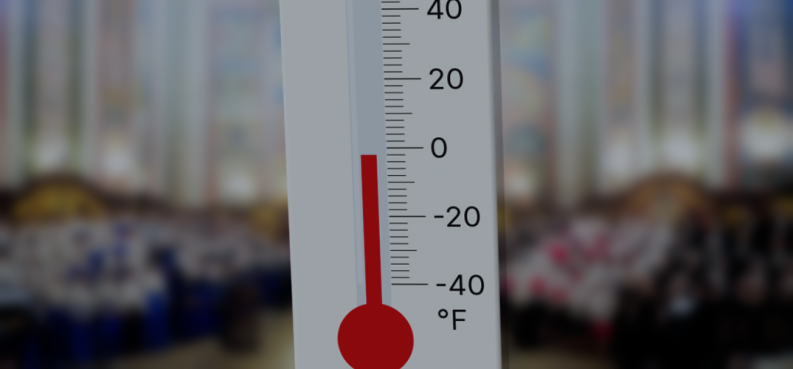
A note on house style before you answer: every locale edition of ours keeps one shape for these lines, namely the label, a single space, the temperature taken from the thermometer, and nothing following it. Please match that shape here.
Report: -2 °F
